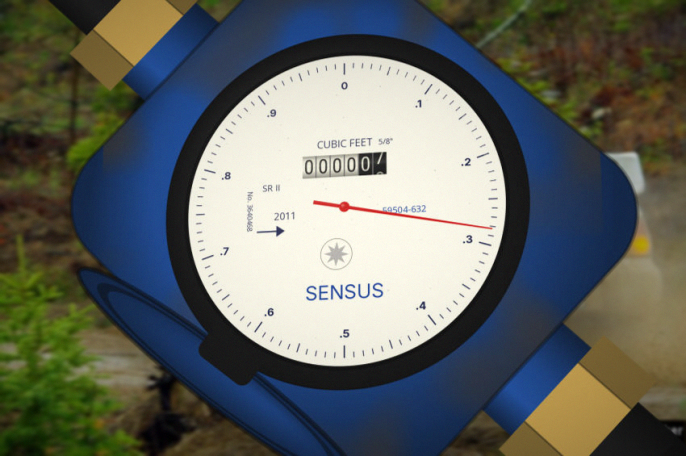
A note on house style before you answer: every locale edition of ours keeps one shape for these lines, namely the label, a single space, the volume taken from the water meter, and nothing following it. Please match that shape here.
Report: 7.28 ft³
